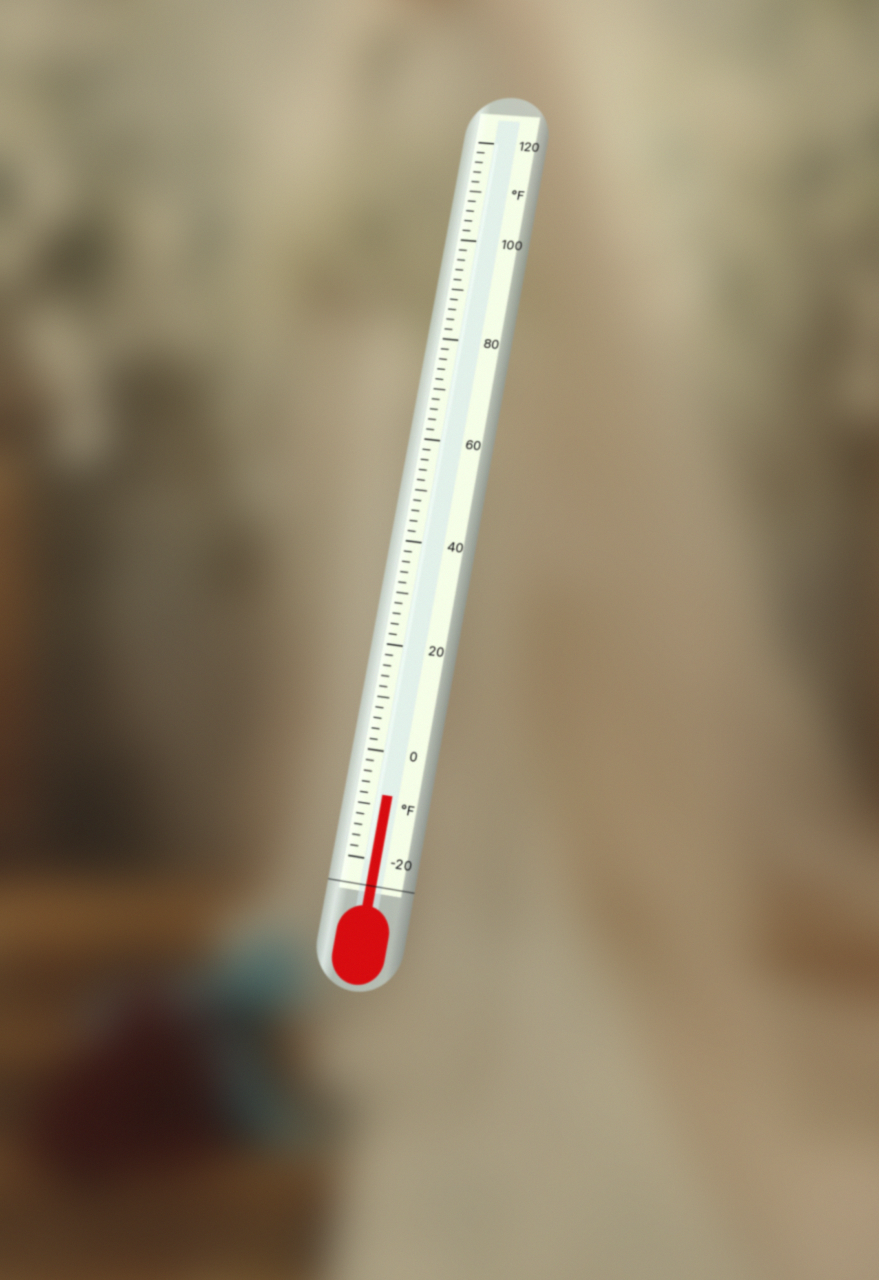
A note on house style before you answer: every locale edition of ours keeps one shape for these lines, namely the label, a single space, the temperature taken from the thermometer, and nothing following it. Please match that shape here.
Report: -8 °F
